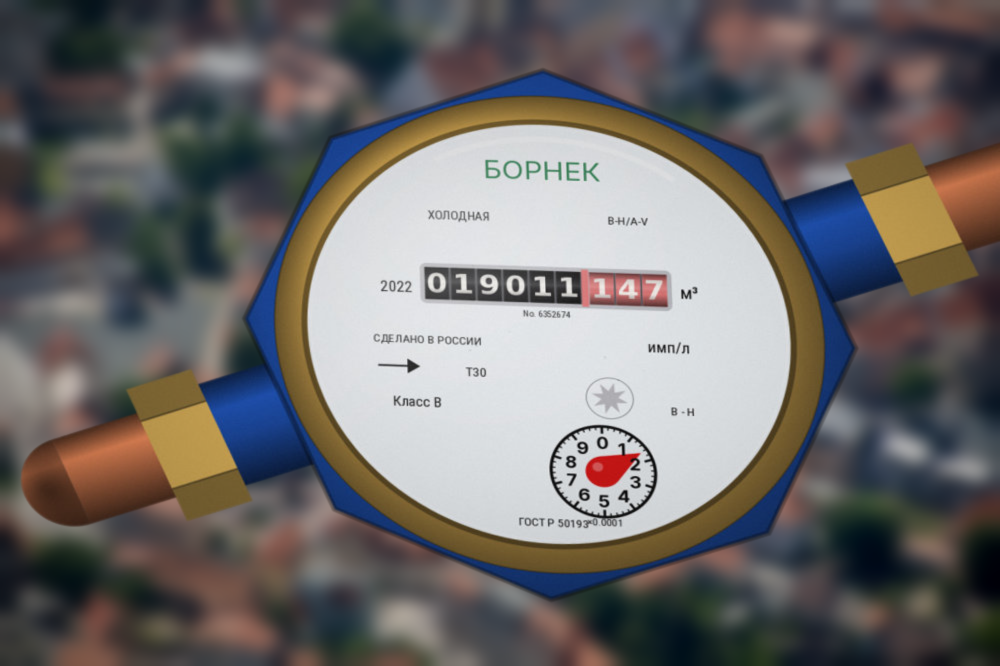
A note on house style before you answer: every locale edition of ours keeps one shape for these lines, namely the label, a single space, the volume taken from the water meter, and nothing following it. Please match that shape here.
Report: 19011.1471 m³
